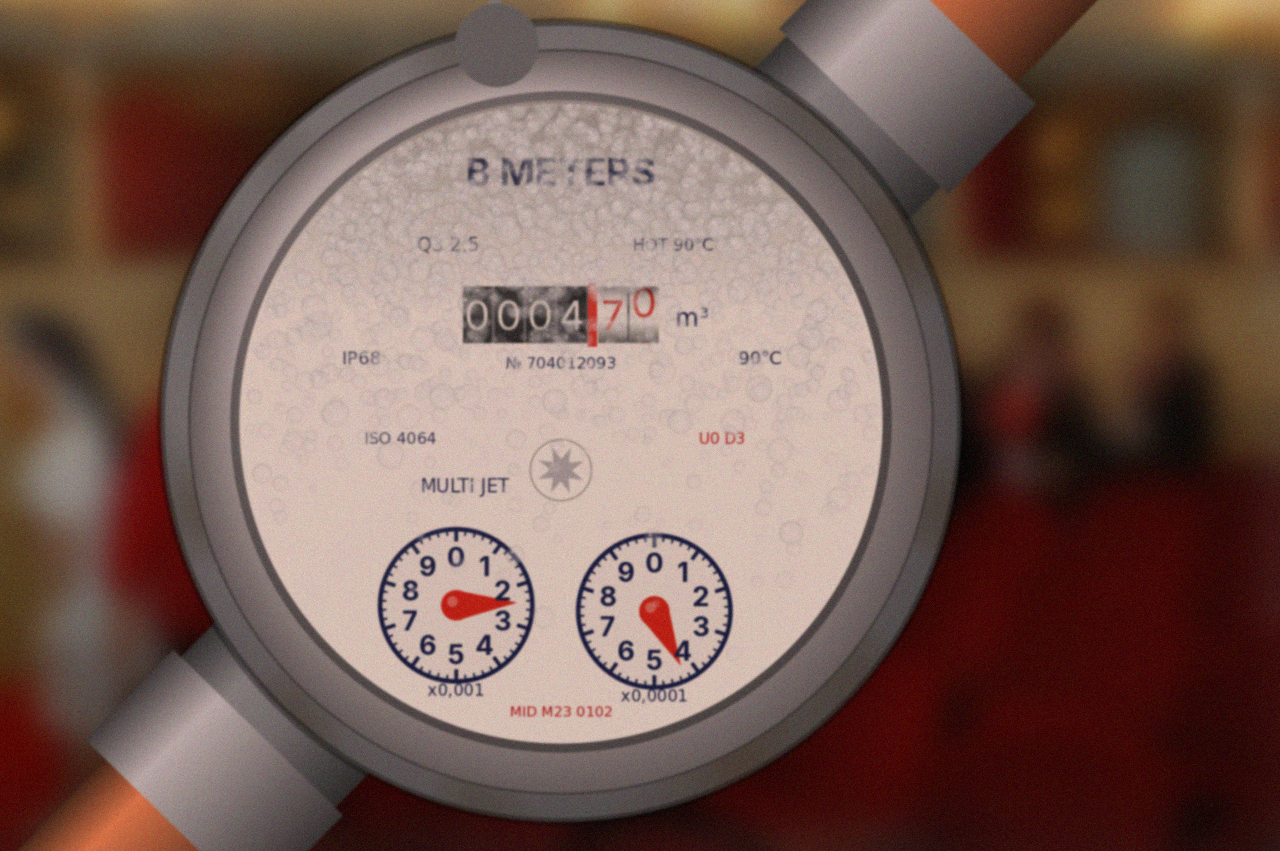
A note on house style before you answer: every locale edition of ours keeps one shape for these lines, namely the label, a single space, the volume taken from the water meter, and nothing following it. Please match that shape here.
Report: 4.7024 m³
